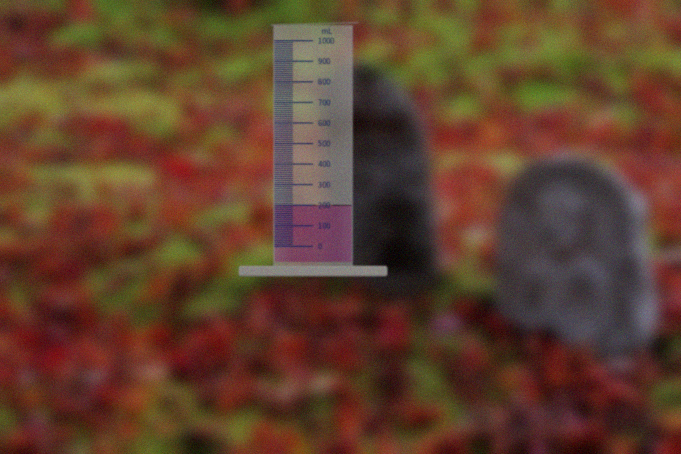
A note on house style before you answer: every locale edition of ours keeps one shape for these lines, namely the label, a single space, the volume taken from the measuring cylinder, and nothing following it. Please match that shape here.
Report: 200 mL
